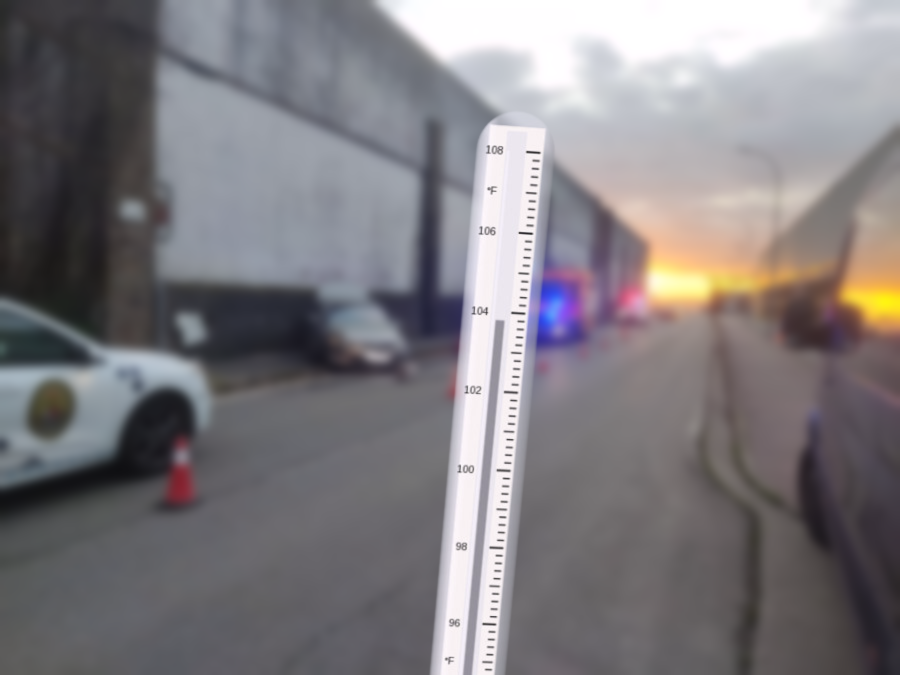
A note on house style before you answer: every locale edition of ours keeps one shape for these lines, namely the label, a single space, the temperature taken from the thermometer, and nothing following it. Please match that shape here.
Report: 103.8 °F
